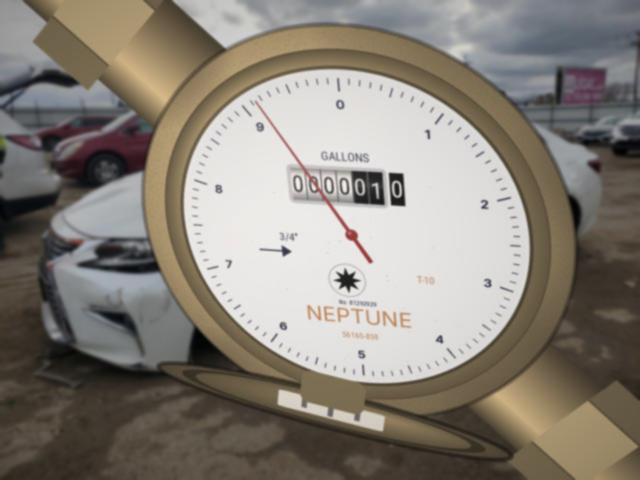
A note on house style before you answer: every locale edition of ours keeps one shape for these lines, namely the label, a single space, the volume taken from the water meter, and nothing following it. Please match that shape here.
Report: 9.1 gal
